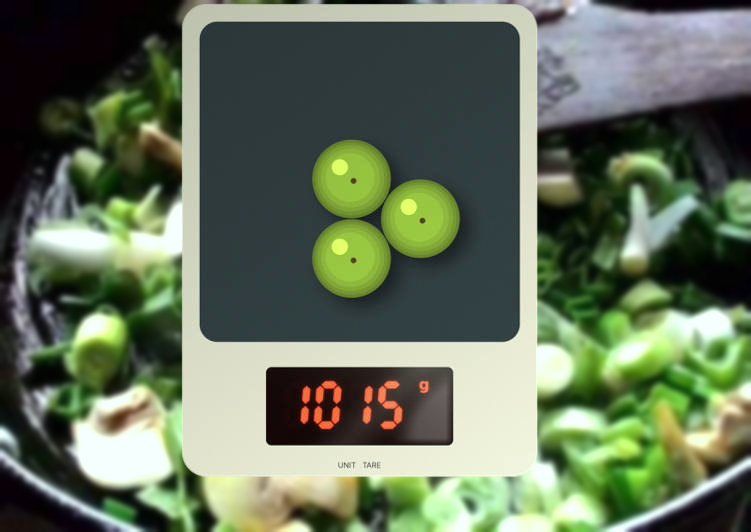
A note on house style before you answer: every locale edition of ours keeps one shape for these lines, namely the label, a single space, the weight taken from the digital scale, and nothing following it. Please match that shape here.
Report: 1015 g
